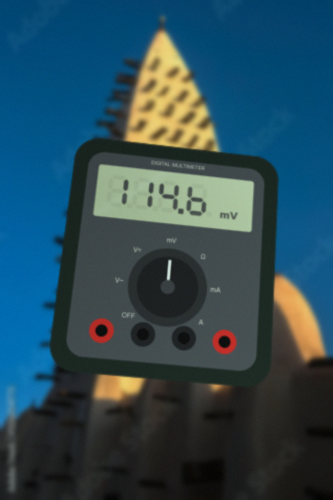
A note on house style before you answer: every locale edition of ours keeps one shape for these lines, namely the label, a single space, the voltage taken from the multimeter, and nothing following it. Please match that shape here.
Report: 114.6 mV
